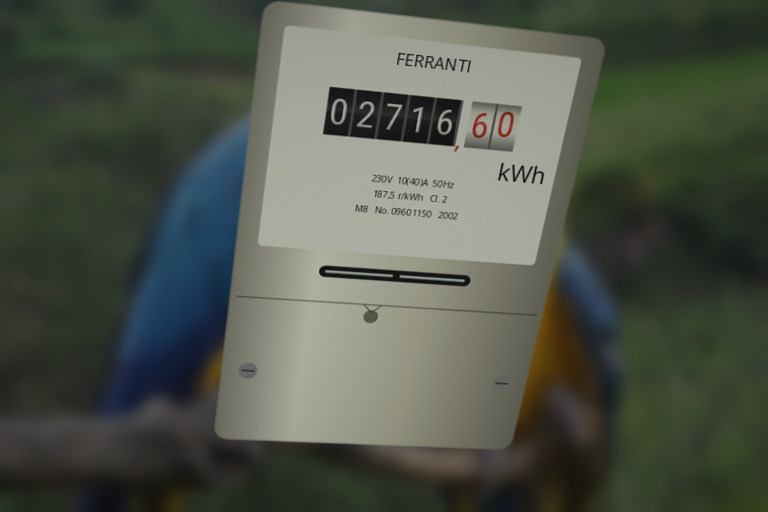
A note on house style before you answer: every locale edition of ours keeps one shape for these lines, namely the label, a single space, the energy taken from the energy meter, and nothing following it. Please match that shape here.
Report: 2716.60 kWh
